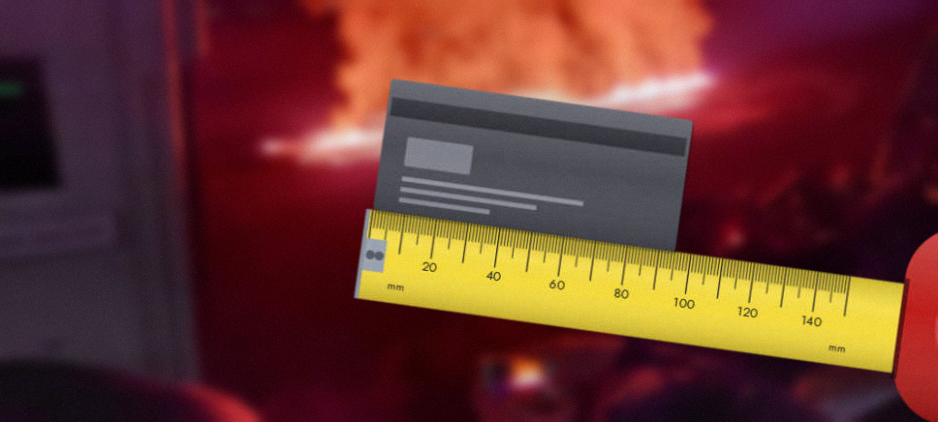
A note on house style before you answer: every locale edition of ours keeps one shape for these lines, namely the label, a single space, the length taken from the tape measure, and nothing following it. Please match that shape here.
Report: 95 mm
